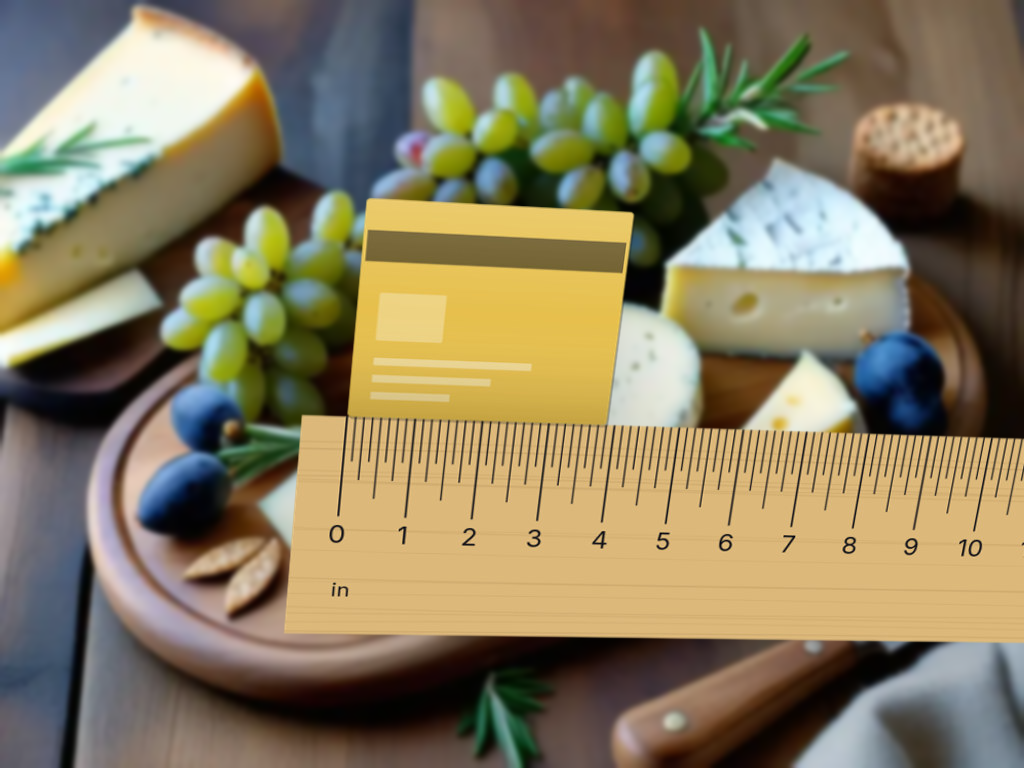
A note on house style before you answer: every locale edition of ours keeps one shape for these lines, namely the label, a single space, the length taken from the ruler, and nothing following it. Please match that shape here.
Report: 3.875 in
